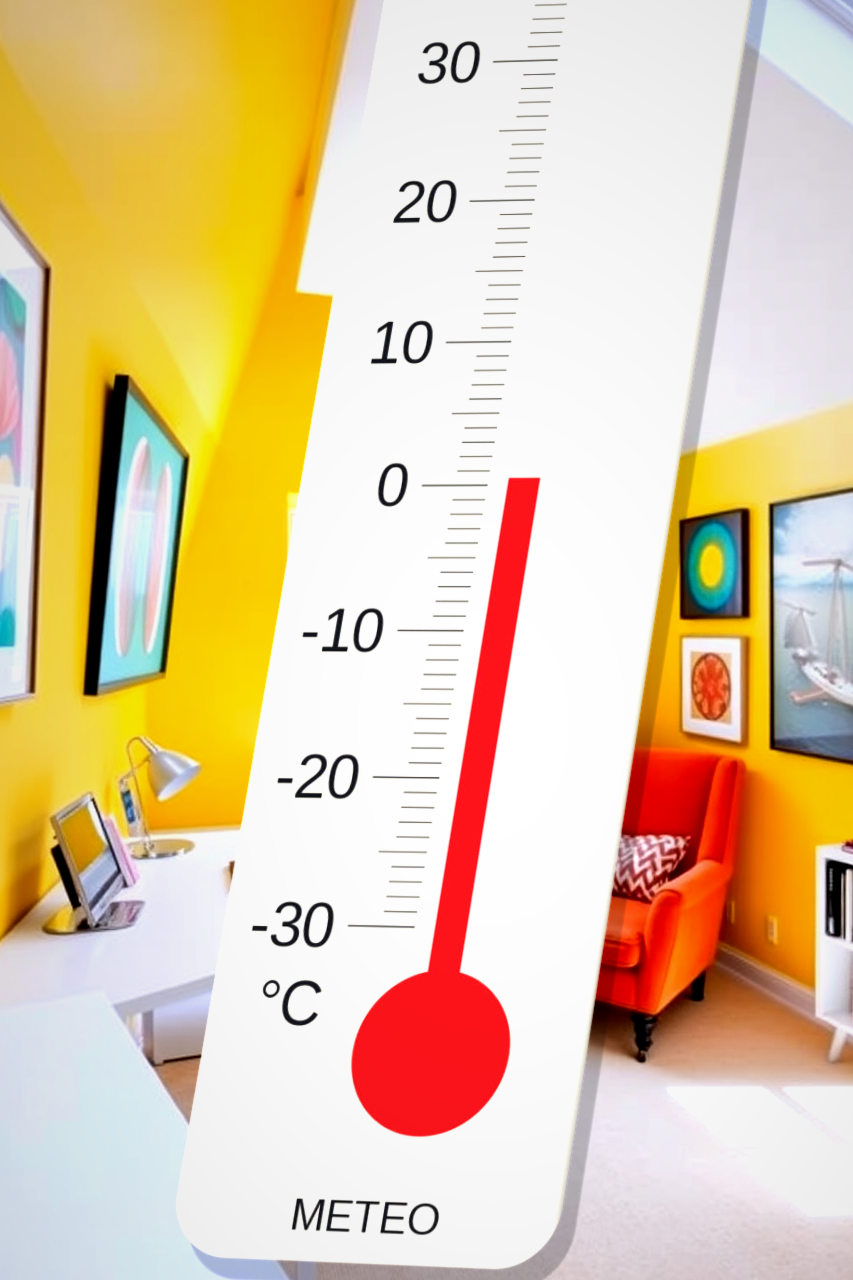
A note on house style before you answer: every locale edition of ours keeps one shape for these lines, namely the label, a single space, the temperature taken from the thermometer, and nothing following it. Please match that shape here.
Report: 0.5 °C
